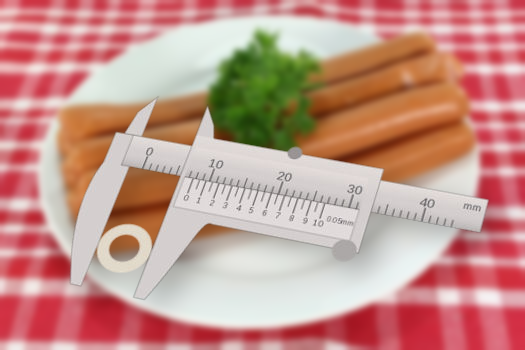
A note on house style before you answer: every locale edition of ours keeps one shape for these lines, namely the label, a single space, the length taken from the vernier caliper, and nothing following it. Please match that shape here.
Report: 7.6 mm
